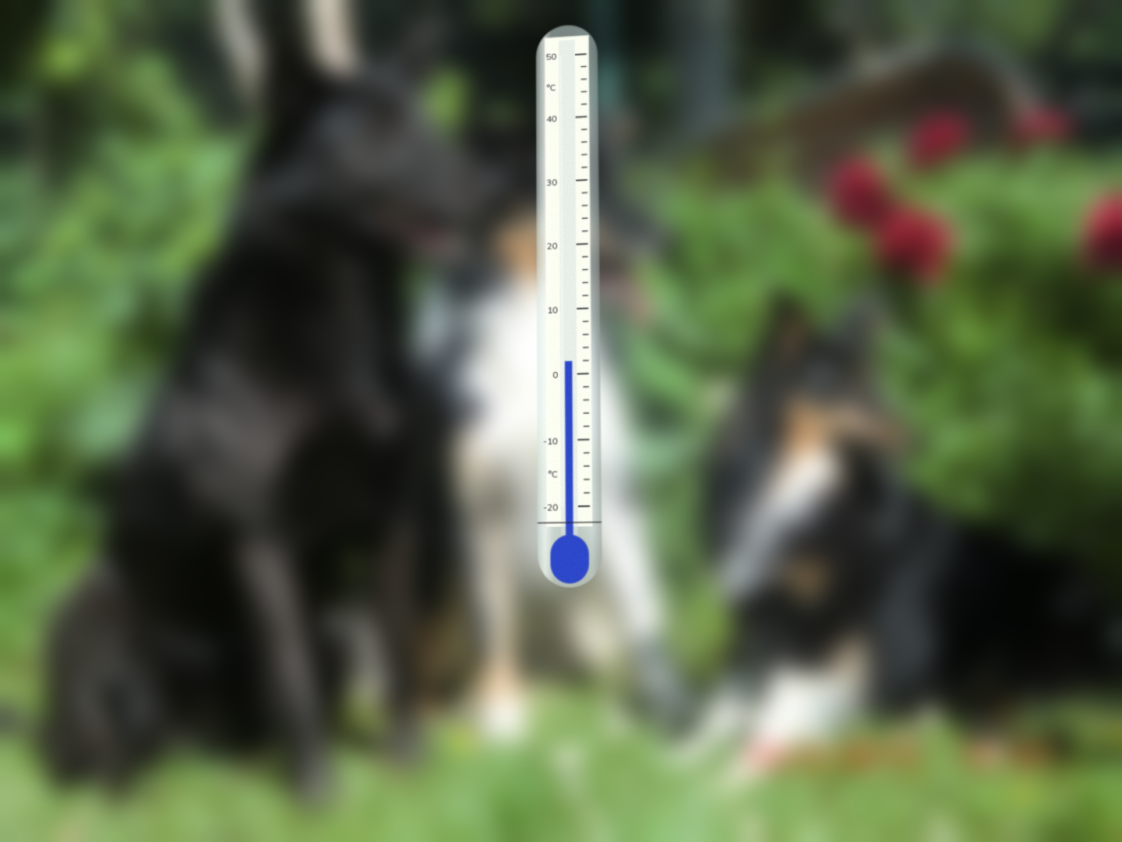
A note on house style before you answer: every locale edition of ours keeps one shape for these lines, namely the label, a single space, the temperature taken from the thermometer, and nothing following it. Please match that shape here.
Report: 2 °C
